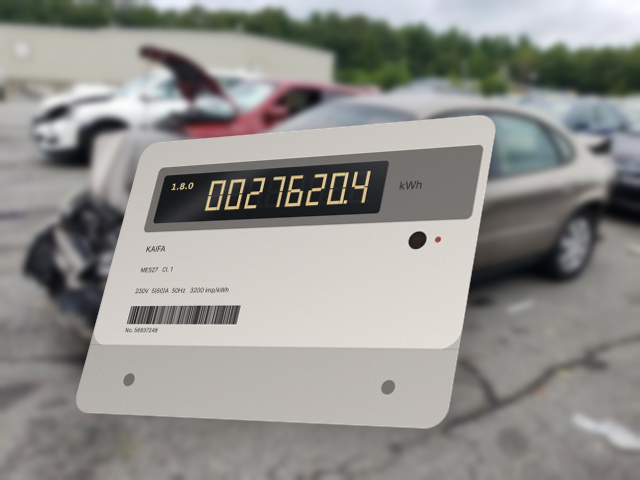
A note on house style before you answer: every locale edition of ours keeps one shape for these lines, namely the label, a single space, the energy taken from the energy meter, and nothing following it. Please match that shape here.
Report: 27620.4 kWh
